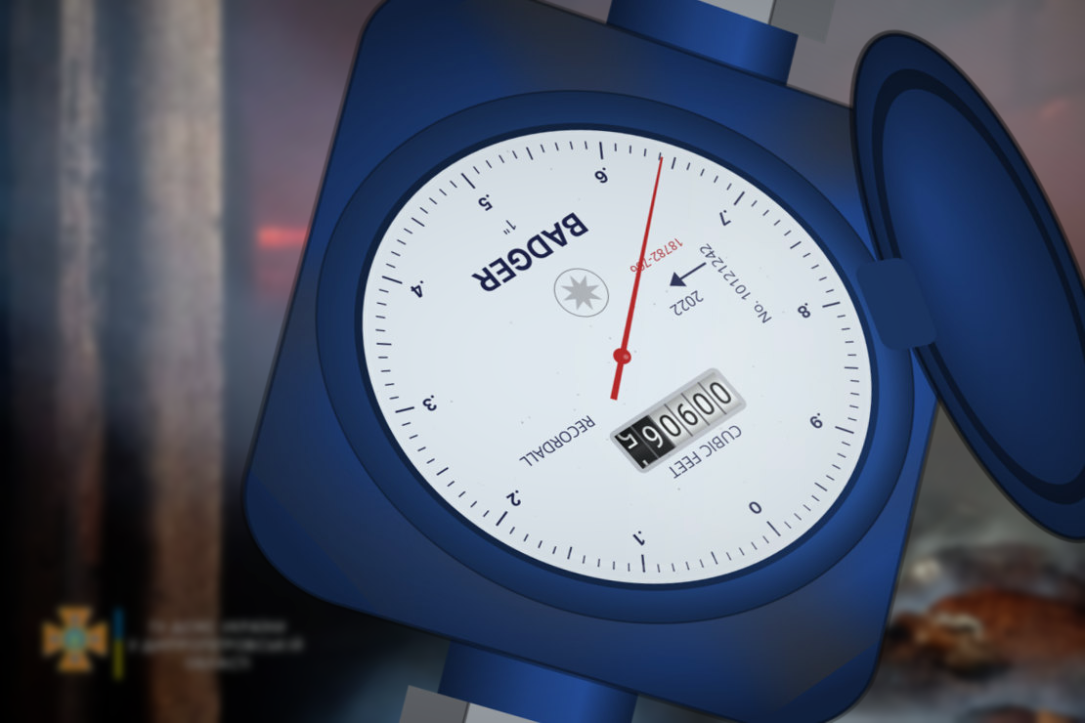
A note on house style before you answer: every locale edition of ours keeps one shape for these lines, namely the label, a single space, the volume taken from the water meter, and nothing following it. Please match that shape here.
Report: 9064.64 ft³
